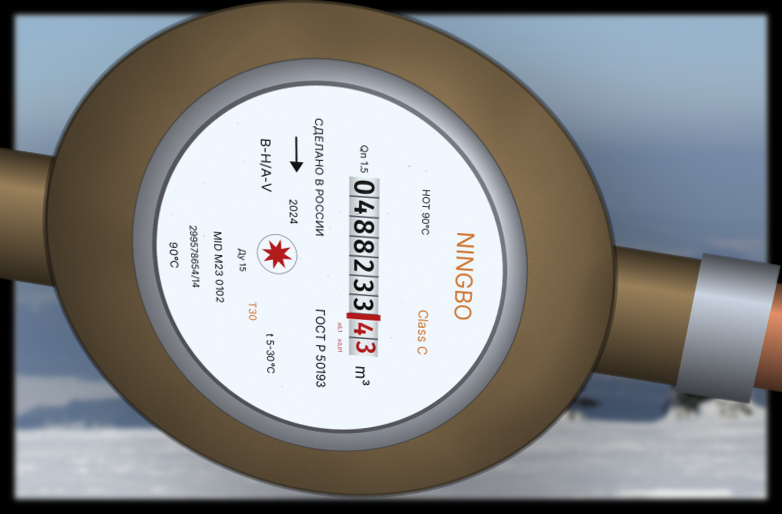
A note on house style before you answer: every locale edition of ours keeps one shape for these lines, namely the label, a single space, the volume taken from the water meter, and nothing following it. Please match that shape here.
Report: 488233.43 m³
